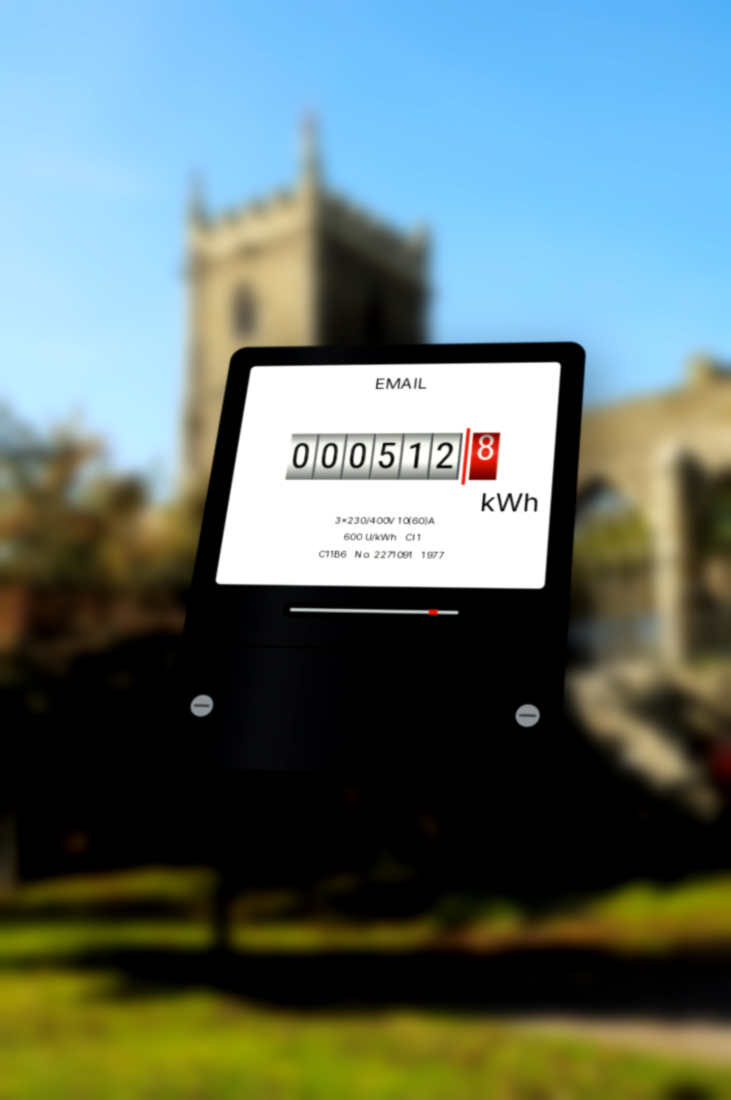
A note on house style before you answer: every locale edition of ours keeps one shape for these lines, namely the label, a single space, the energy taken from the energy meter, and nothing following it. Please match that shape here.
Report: 512.8 kWh
